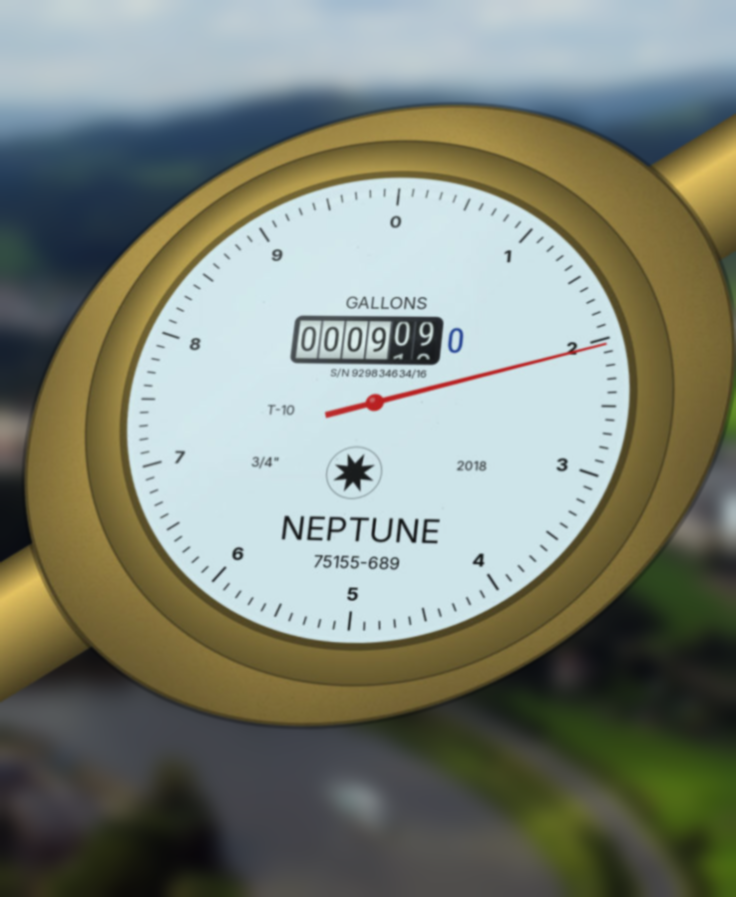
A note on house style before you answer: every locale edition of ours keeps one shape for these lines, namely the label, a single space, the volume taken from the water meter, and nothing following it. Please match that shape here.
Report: 9092.0 gal
